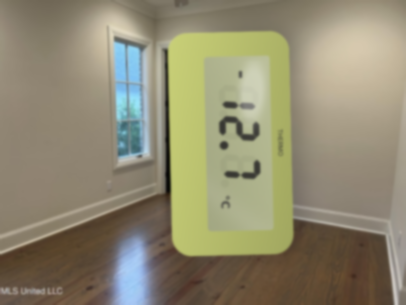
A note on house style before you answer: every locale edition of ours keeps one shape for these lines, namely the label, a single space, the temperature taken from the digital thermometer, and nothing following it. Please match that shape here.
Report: -12.7 °C
